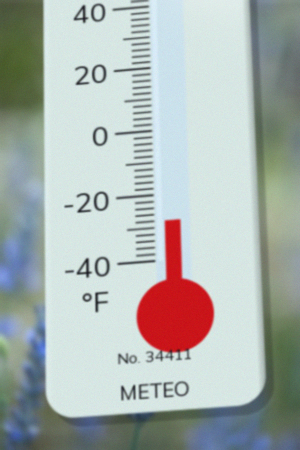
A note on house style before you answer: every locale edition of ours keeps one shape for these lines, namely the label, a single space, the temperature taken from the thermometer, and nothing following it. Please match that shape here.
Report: -28 °F
